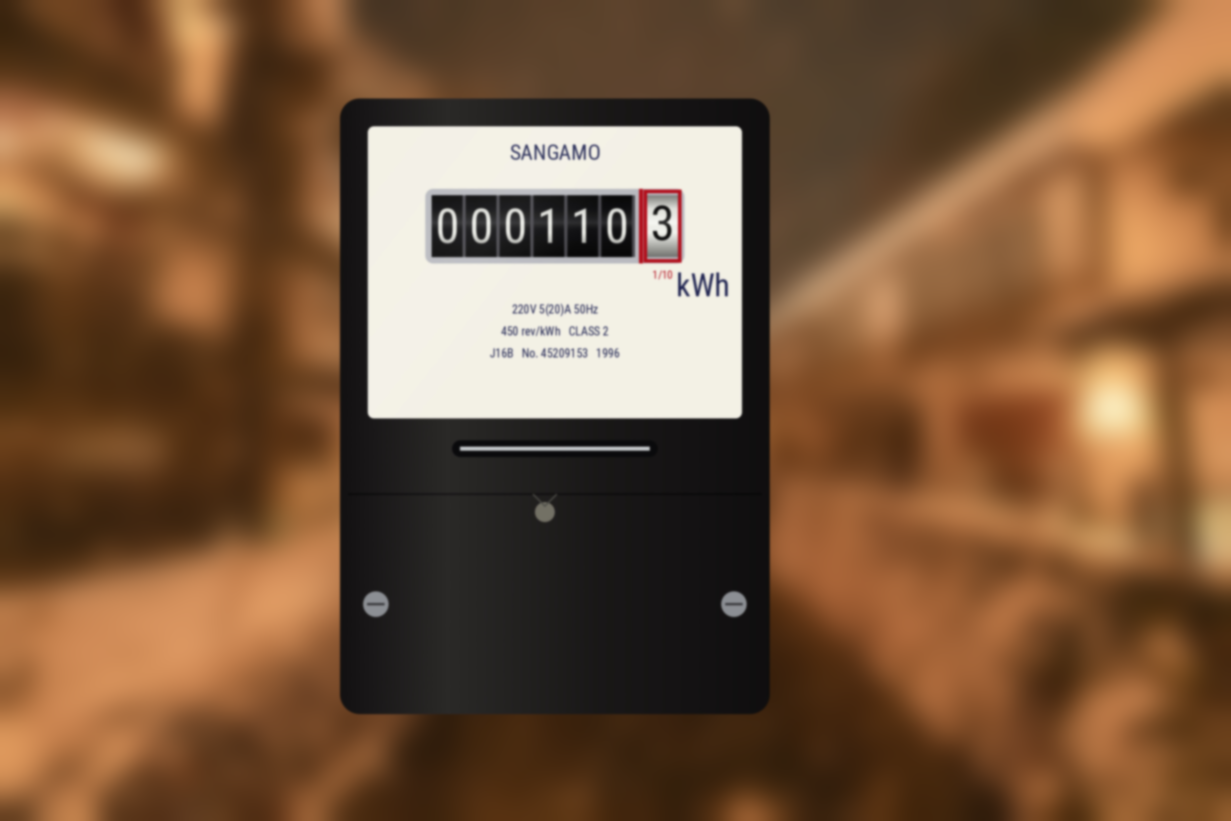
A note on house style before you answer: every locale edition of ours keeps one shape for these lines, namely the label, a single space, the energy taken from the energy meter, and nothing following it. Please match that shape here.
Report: 110.3 kWh
